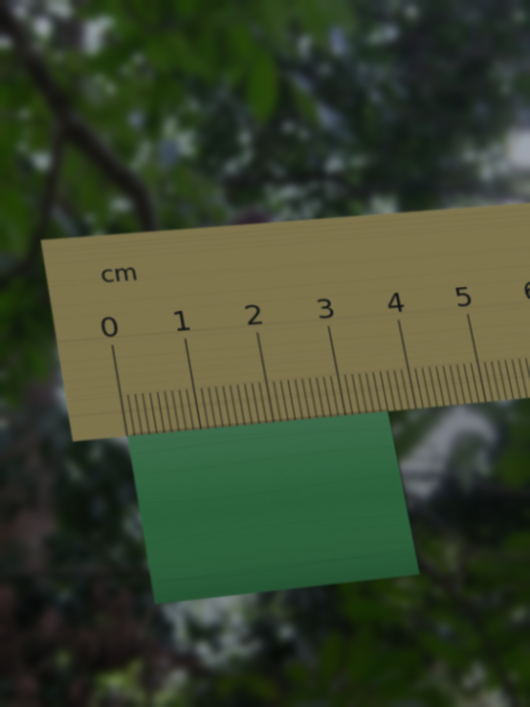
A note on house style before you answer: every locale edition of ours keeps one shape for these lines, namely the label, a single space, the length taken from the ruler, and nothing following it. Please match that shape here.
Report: 3.6 cm
